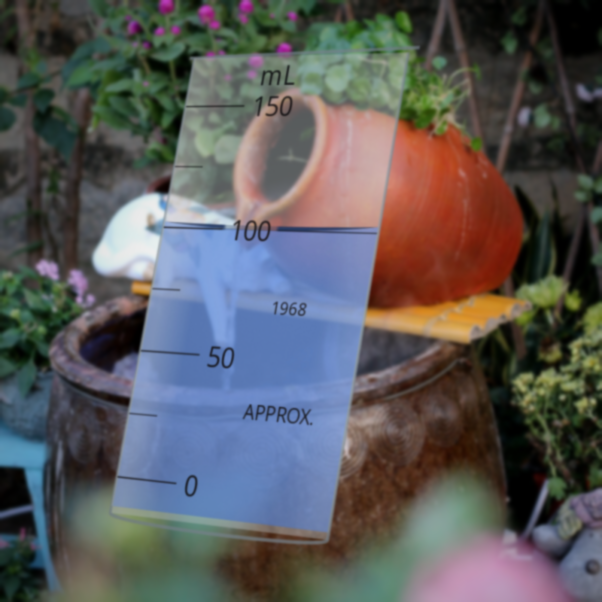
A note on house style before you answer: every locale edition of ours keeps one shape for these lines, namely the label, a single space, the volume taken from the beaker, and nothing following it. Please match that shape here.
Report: 100 mL
